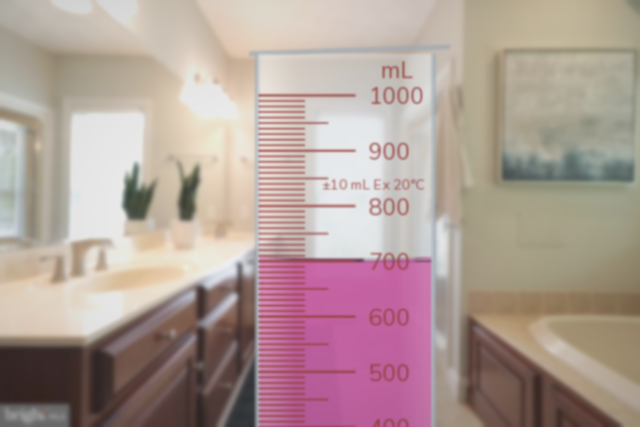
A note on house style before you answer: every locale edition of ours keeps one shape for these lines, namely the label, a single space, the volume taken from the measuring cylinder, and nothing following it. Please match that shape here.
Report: 700 mL
